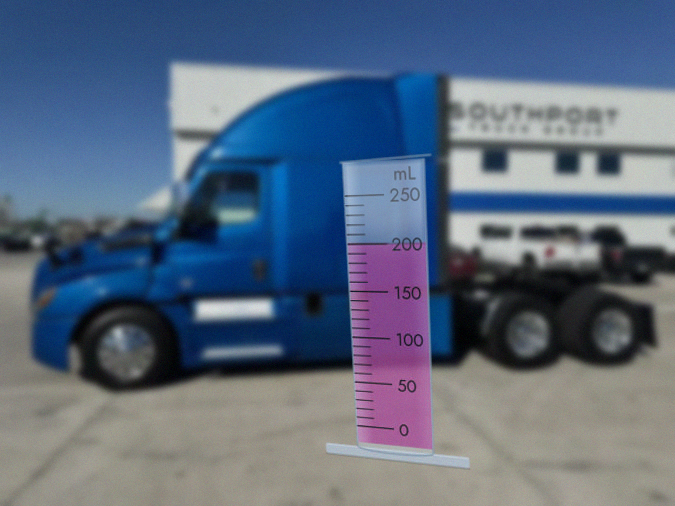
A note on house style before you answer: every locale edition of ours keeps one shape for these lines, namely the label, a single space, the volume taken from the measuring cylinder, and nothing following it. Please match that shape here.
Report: 200 mL
